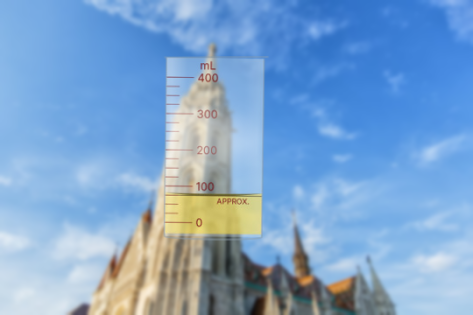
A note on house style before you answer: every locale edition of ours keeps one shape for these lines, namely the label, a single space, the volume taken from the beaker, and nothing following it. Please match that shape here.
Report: 75 mL
